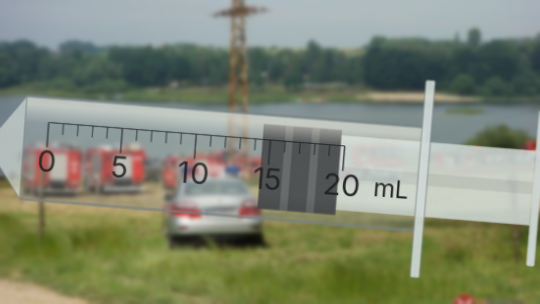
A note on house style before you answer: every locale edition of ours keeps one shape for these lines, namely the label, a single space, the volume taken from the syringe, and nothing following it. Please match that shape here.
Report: 14.5 mL
